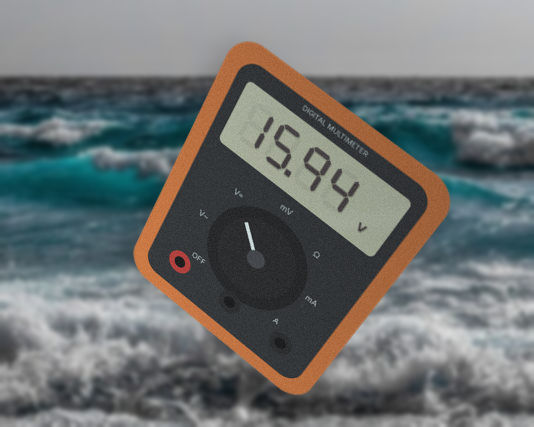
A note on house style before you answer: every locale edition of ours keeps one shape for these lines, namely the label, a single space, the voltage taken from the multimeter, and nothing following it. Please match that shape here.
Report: 15.94 V
